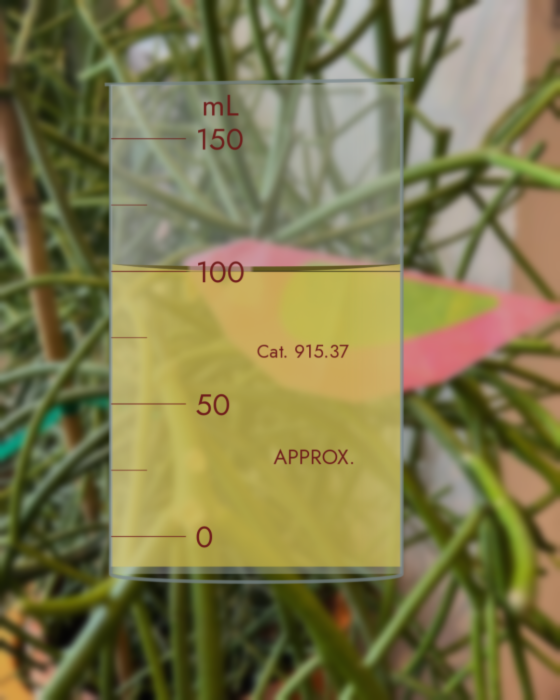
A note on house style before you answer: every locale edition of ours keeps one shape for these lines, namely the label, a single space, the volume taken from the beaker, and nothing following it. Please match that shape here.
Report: 100 mL
